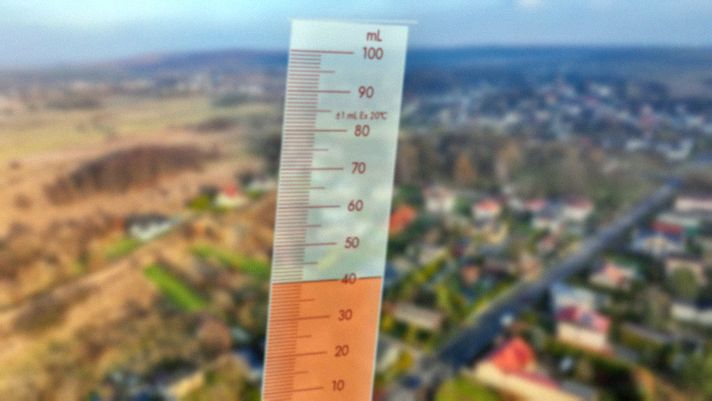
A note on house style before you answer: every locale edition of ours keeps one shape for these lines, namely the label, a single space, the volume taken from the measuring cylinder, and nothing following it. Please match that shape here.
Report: 40 mL
